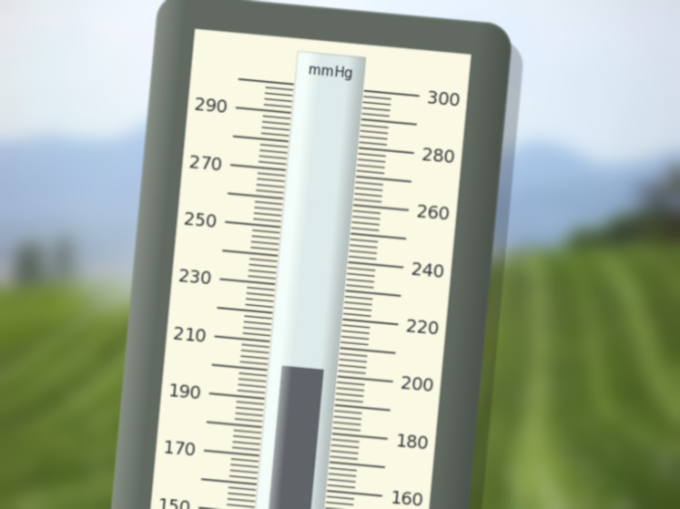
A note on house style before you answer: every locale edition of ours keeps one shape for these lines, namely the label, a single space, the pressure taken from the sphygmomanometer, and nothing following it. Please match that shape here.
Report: 202 mmHg
